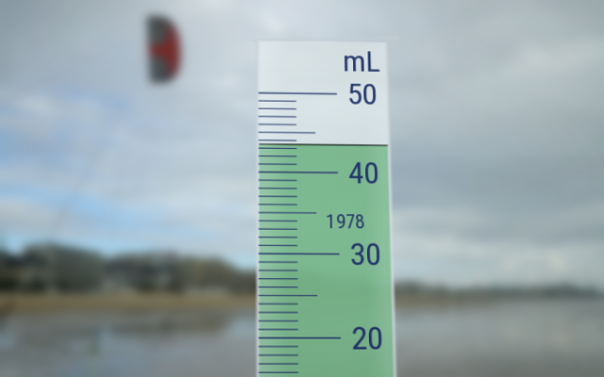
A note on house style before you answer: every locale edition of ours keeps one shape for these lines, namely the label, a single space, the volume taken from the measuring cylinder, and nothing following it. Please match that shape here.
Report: 43.5 mL
